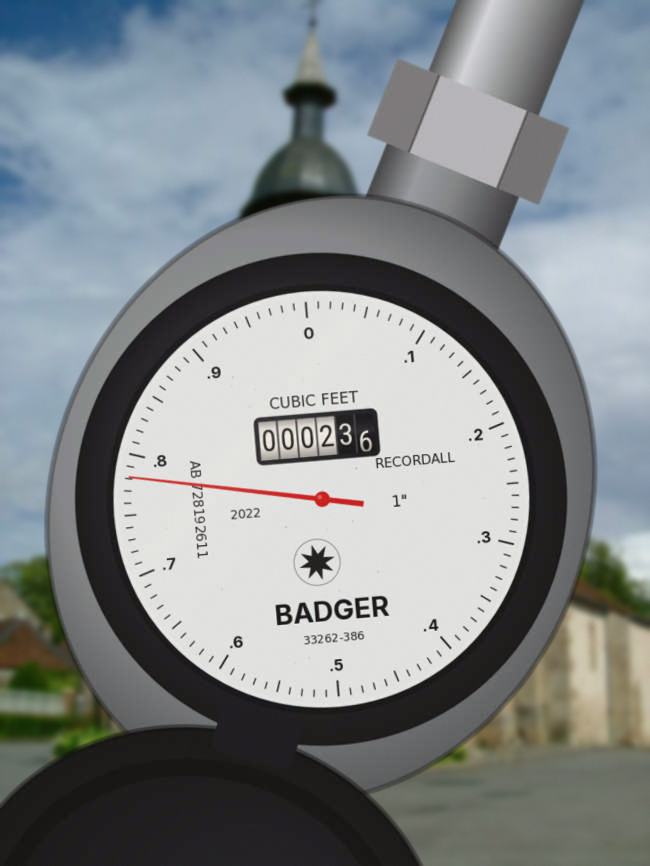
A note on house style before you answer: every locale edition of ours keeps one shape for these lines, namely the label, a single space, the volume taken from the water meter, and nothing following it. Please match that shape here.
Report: 235.78 ft³
